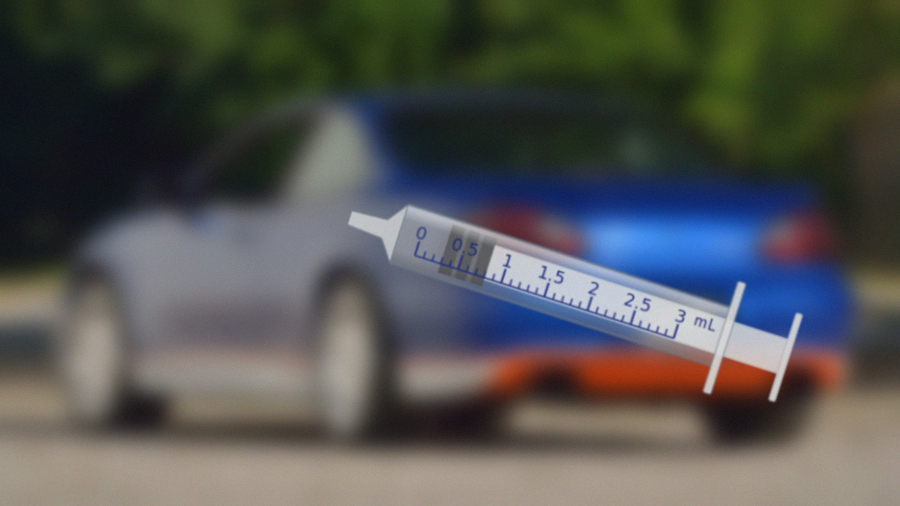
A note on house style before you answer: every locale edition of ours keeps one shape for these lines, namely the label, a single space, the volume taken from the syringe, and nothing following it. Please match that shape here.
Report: 0.3 mL
